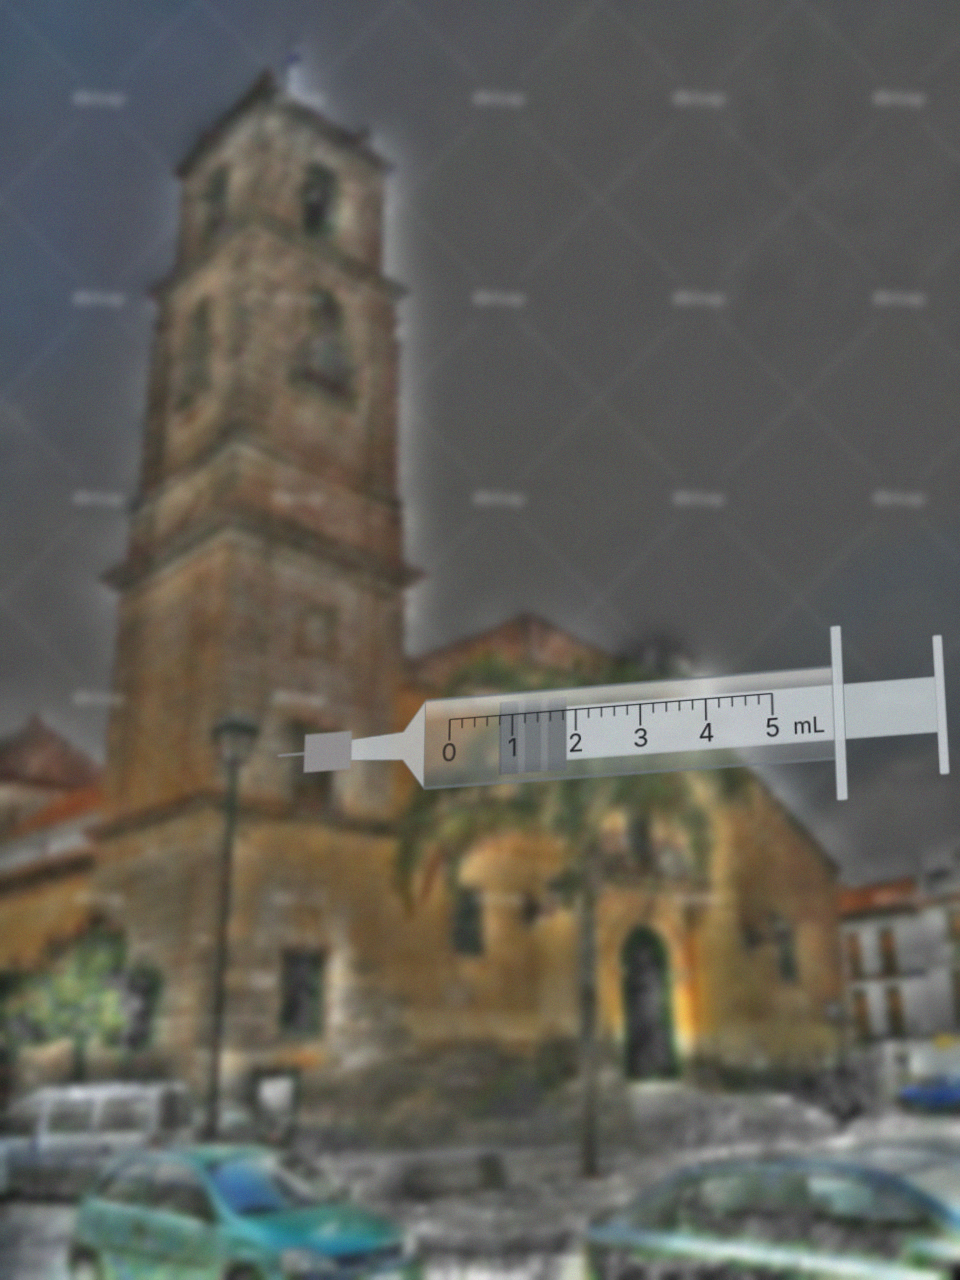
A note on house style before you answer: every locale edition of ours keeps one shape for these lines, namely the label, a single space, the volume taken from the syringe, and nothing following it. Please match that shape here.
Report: 0.8 mL
